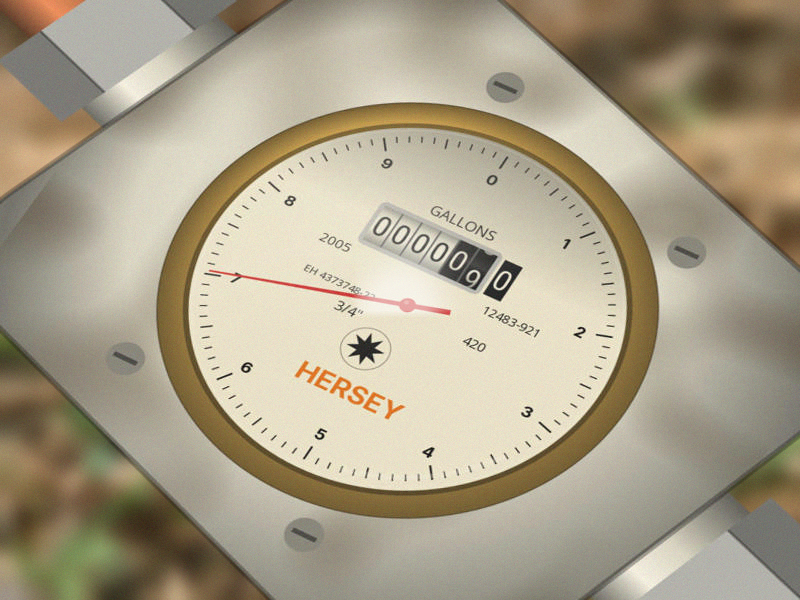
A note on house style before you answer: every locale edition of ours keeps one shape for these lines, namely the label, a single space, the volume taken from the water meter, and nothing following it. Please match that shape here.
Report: 87.0 gal
